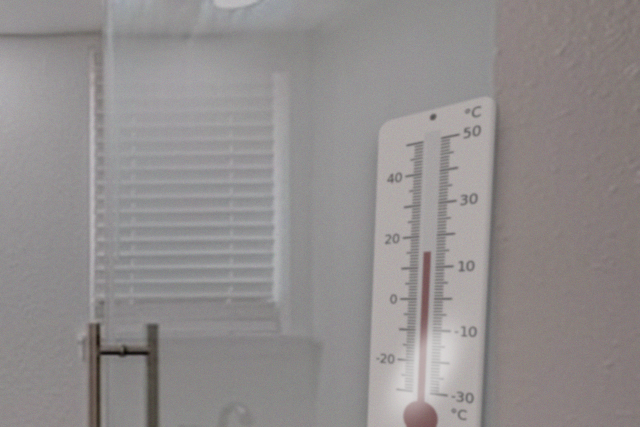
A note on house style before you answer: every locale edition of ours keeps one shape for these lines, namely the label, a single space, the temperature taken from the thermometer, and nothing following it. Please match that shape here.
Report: 15 °C
